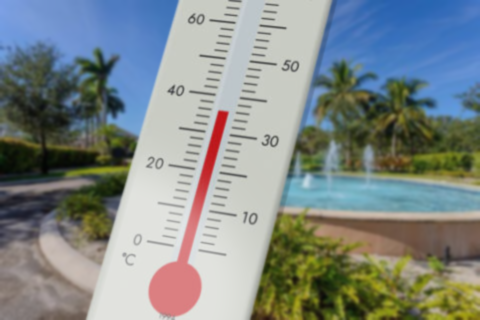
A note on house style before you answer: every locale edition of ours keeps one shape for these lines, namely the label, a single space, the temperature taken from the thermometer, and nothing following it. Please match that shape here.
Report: 36 °C
